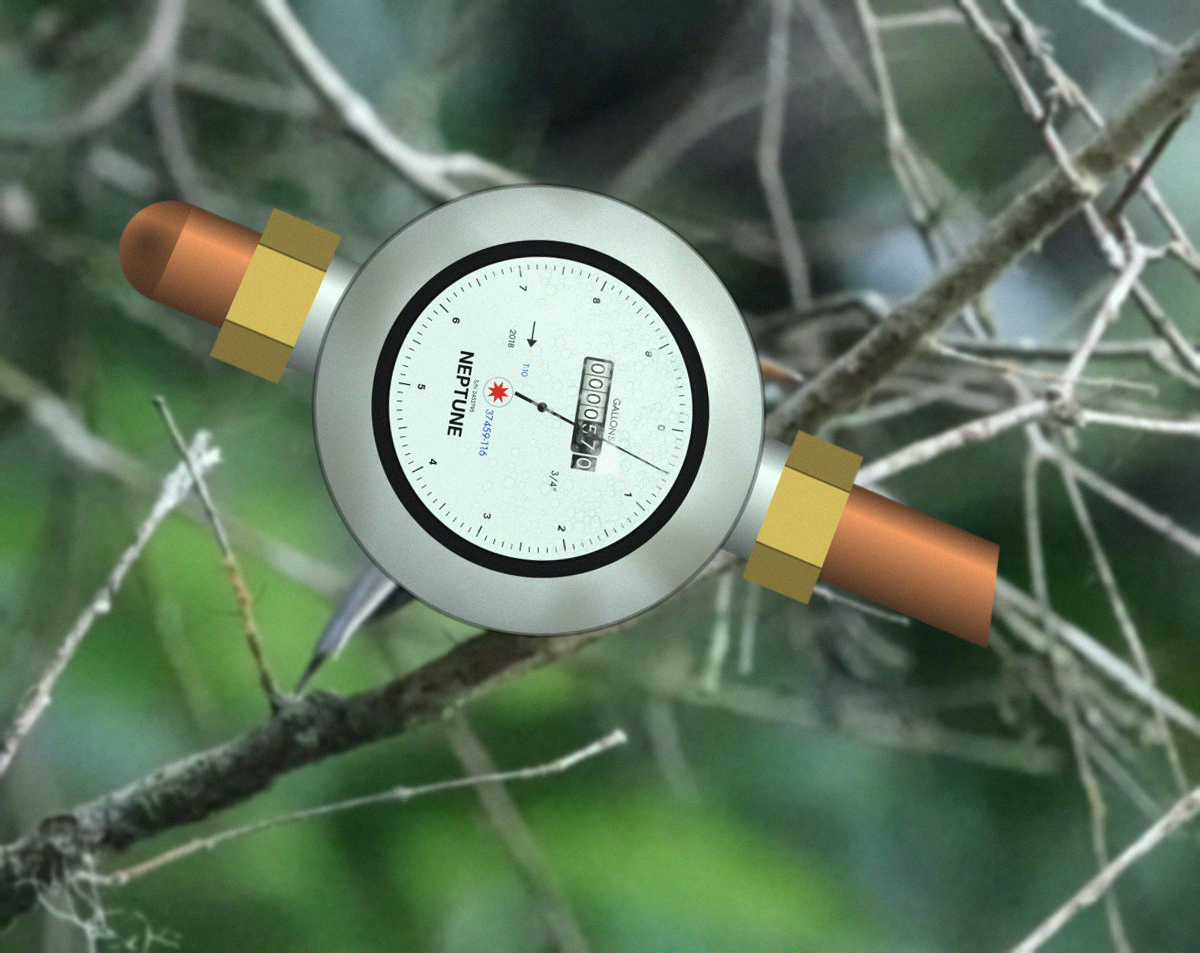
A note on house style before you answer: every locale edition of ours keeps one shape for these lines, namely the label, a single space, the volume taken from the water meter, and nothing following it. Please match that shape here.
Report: 570.5 gal
